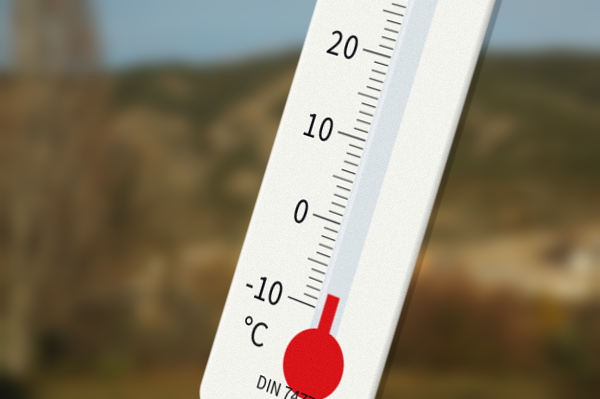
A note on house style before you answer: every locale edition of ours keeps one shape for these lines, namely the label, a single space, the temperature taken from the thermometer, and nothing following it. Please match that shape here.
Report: -8 °C
